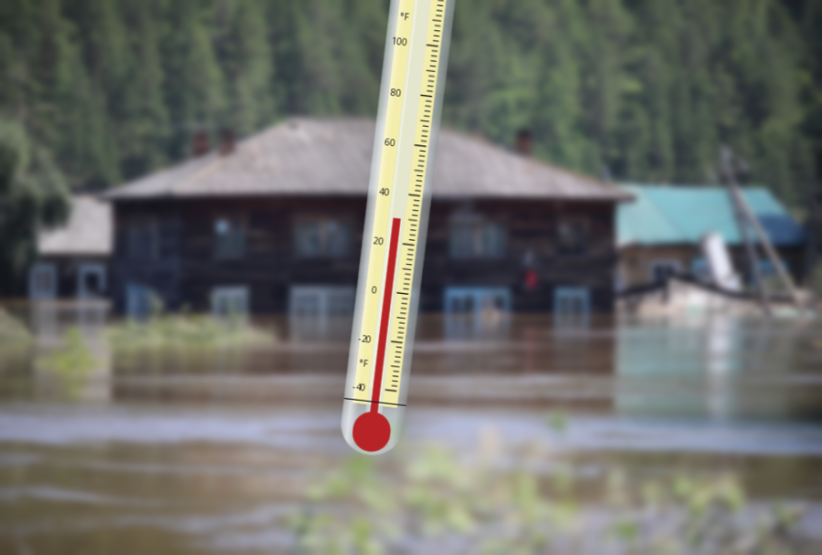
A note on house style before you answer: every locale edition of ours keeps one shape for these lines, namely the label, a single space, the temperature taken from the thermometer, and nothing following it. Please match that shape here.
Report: 30 °F
